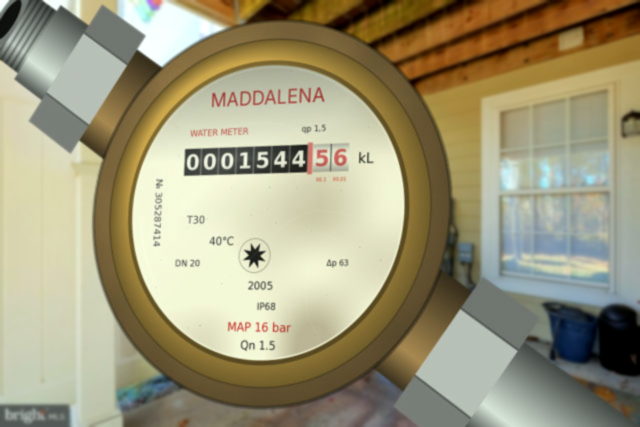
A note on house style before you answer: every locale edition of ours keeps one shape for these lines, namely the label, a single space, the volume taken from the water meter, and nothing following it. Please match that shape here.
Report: 1544.56 kL
